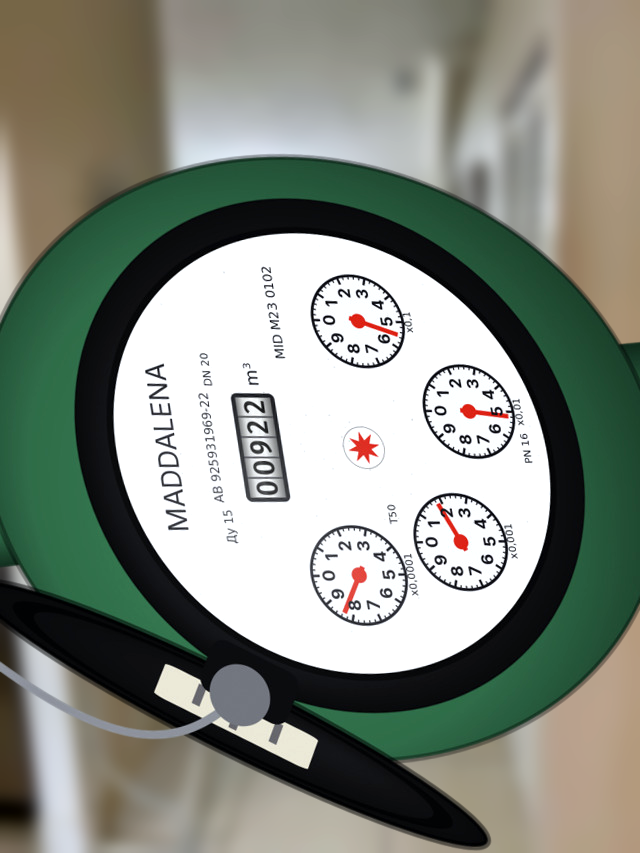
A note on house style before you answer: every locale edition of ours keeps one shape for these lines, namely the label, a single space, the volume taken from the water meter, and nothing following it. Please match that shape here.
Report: 922.5518 m³
